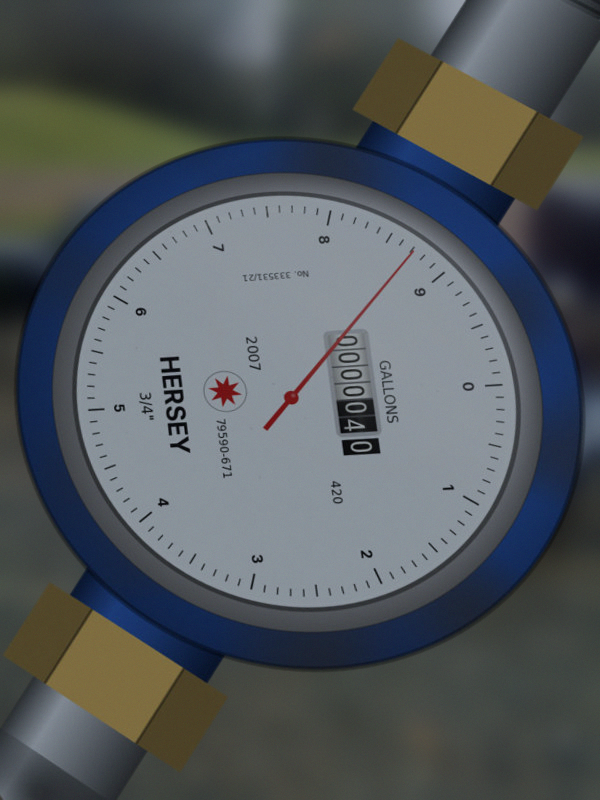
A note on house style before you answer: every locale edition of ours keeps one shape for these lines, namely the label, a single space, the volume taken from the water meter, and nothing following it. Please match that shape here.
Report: 38.7 gal
